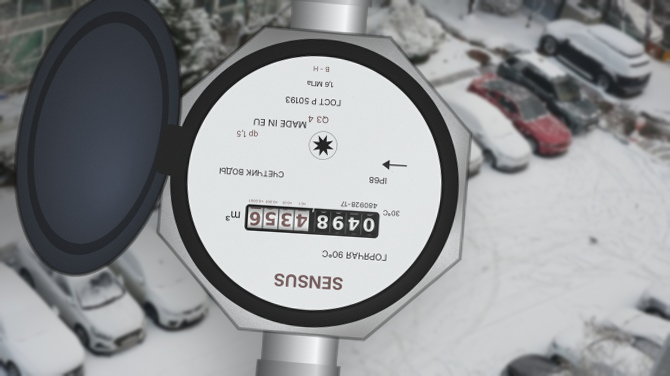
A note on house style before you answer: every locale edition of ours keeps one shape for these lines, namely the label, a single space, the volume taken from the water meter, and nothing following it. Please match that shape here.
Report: 498.4356 m³
